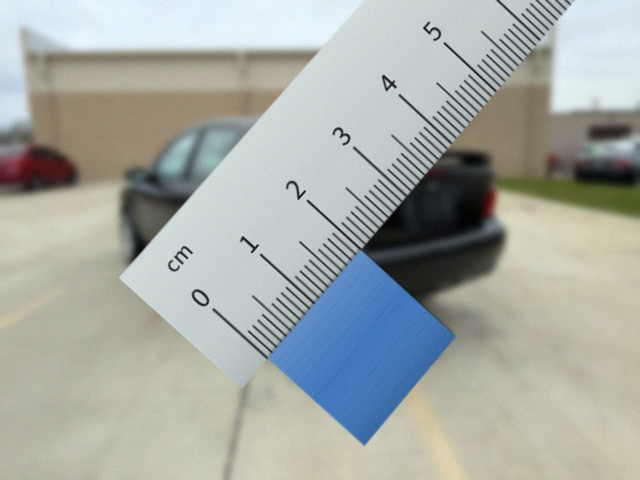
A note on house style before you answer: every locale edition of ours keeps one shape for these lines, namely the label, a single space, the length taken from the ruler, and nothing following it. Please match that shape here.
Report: 2 cm
